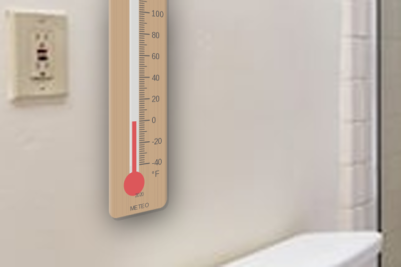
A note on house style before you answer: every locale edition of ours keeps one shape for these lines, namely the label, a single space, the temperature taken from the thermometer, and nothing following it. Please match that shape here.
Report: 0 °F
